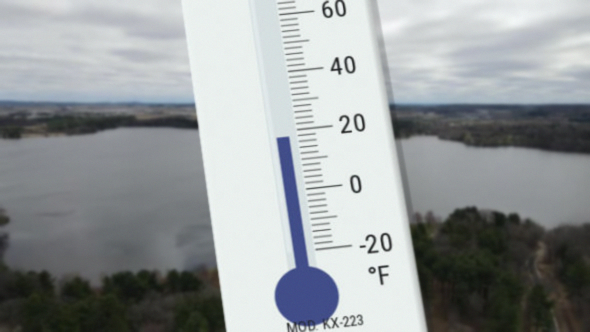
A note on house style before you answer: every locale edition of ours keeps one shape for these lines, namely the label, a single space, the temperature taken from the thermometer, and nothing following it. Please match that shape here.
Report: 18 °F
